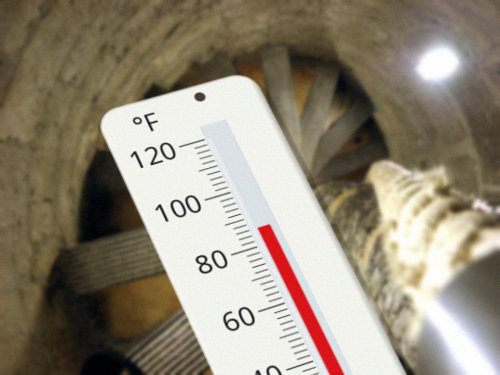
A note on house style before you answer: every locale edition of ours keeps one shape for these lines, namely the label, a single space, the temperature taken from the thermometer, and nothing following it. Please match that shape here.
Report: 86 °F
